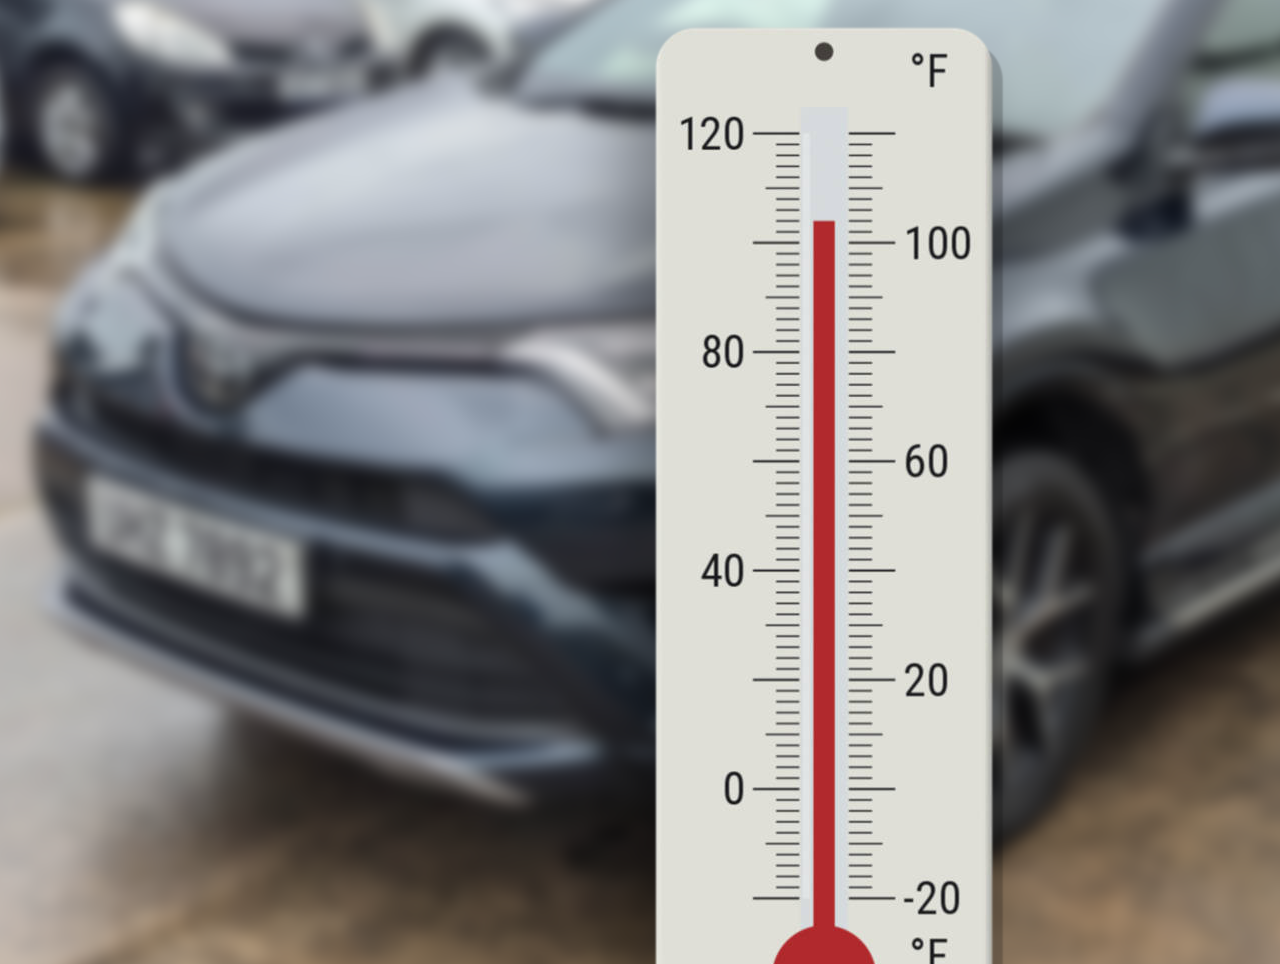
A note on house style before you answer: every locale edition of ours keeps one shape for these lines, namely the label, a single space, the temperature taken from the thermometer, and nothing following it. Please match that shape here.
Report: 104 °F
